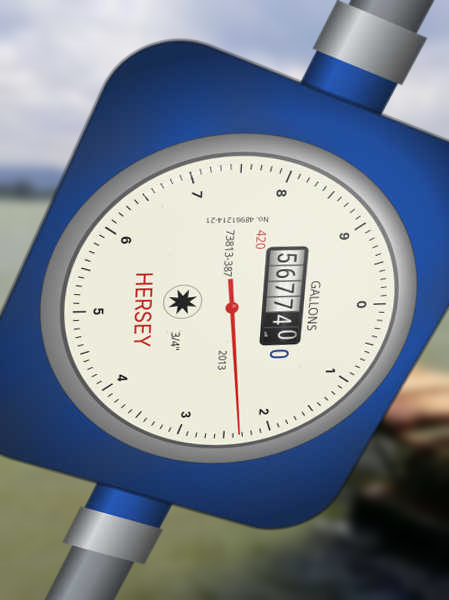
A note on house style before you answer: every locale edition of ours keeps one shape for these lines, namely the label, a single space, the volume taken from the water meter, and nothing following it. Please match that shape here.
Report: 5677402.3 gal
